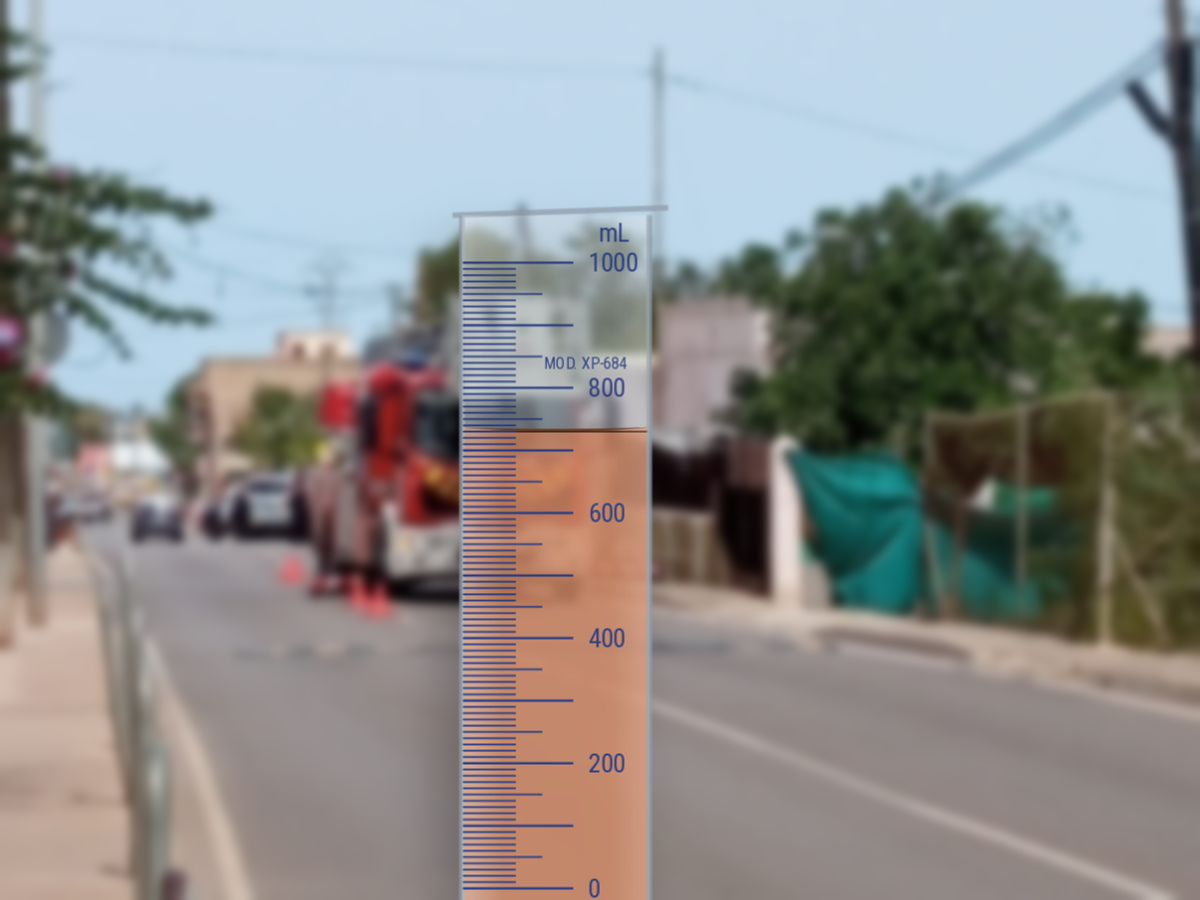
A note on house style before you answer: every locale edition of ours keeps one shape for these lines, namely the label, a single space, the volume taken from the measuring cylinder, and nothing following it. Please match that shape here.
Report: 730 mL
